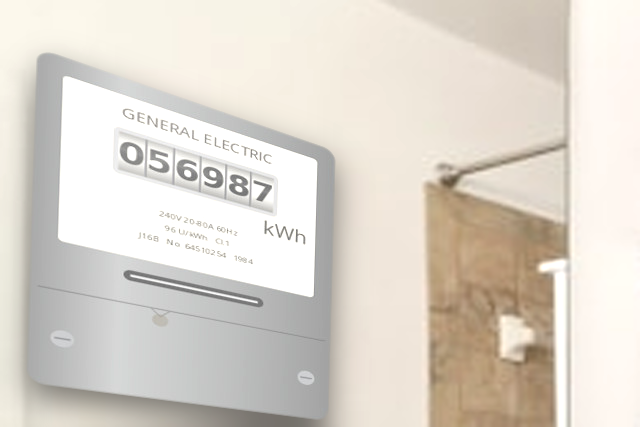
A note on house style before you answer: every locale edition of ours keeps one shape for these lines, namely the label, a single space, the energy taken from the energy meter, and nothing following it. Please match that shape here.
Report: 56987 kWh
